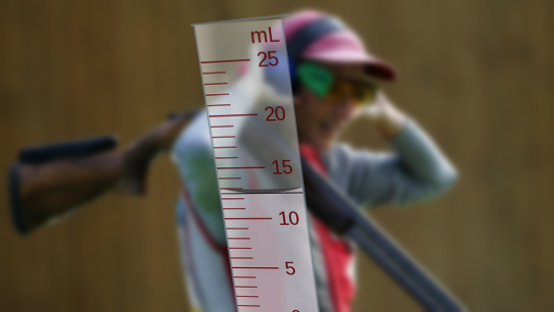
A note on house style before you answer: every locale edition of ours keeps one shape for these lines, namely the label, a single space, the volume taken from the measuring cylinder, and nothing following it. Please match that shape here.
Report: 12.5 mL
